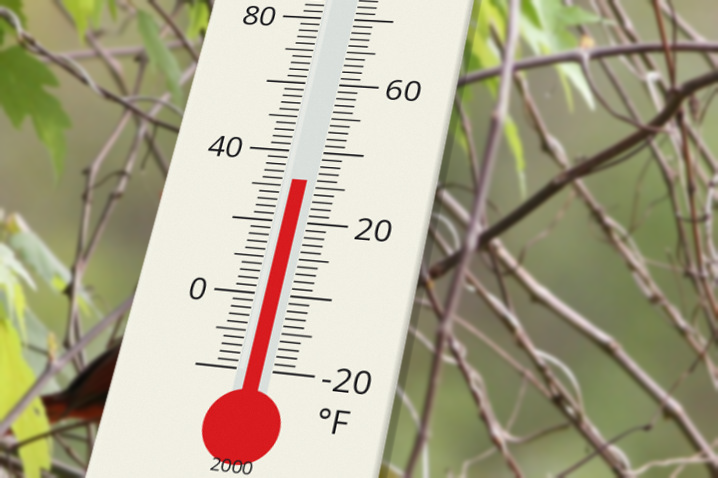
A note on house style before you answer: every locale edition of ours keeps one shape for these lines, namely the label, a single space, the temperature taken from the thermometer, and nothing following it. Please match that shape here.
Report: 32 °F
